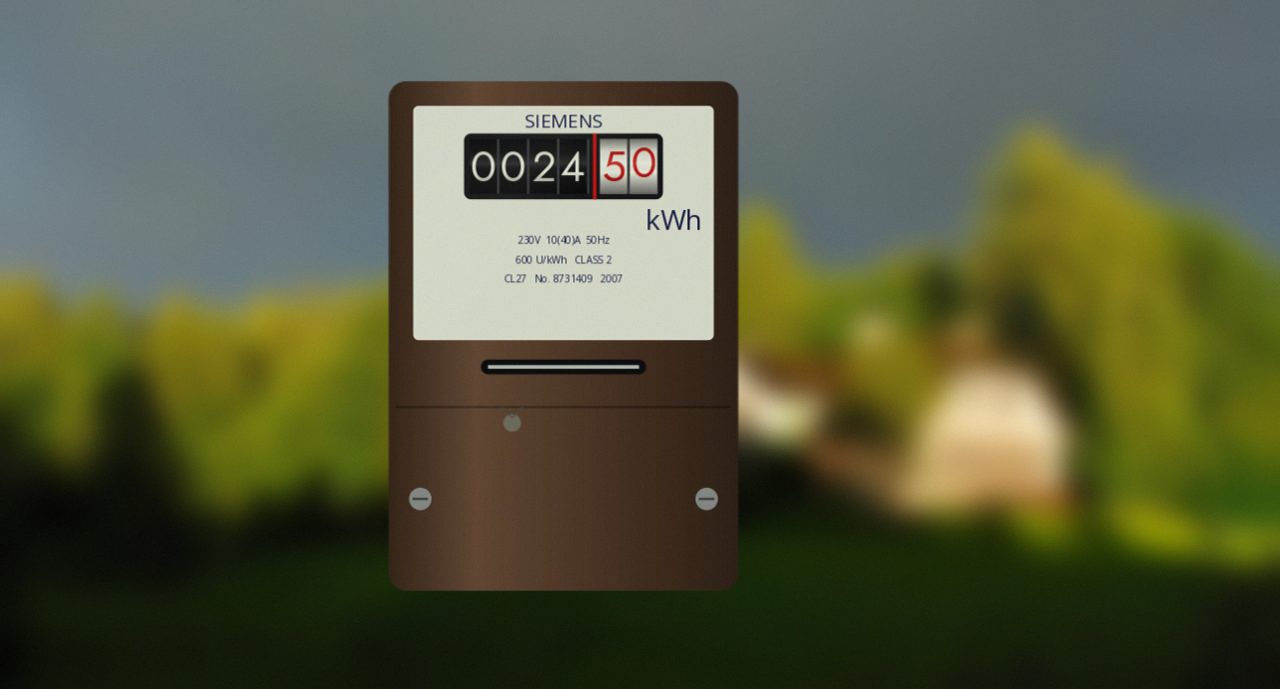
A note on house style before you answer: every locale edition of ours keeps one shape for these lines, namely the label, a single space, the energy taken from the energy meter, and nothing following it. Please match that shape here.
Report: 24.50 kWh
